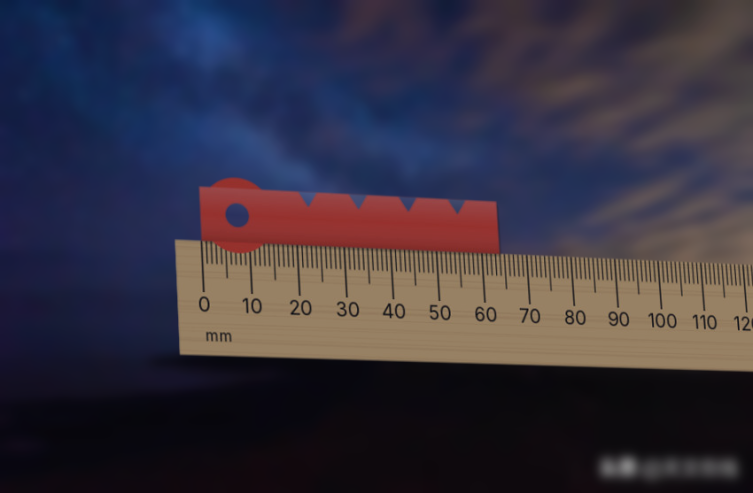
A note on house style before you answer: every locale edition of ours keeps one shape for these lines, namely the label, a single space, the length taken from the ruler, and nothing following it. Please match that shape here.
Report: 64 mm
